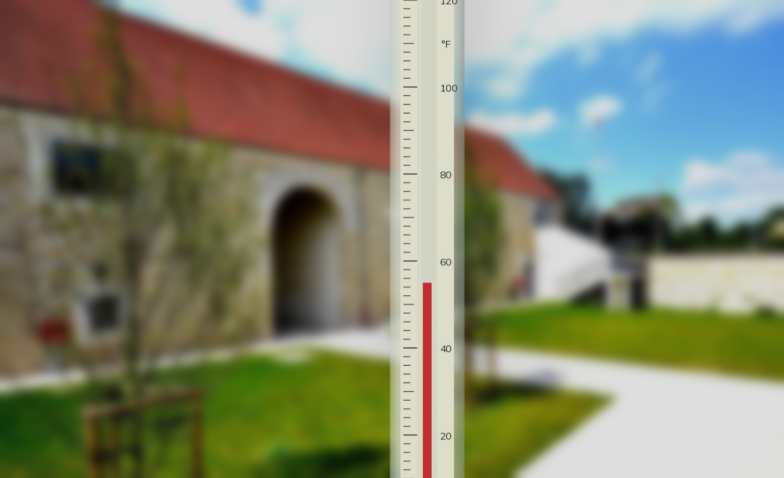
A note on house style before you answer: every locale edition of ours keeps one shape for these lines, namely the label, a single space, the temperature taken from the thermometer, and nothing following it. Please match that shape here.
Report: 55 °F
